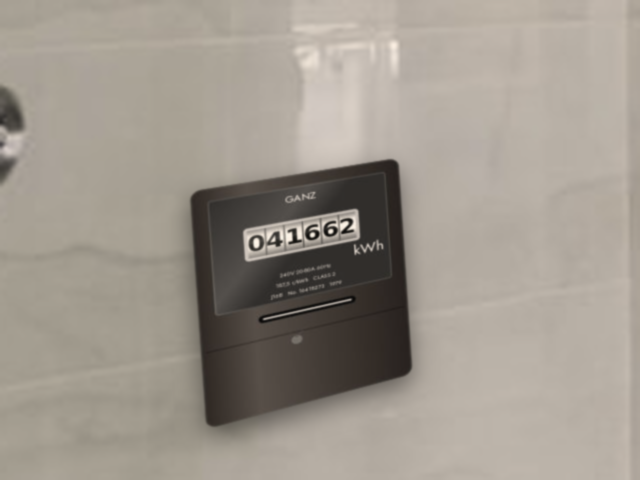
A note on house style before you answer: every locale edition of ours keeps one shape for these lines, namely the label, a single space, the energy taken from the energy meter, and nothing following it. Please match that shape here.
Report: 41662 kWh
